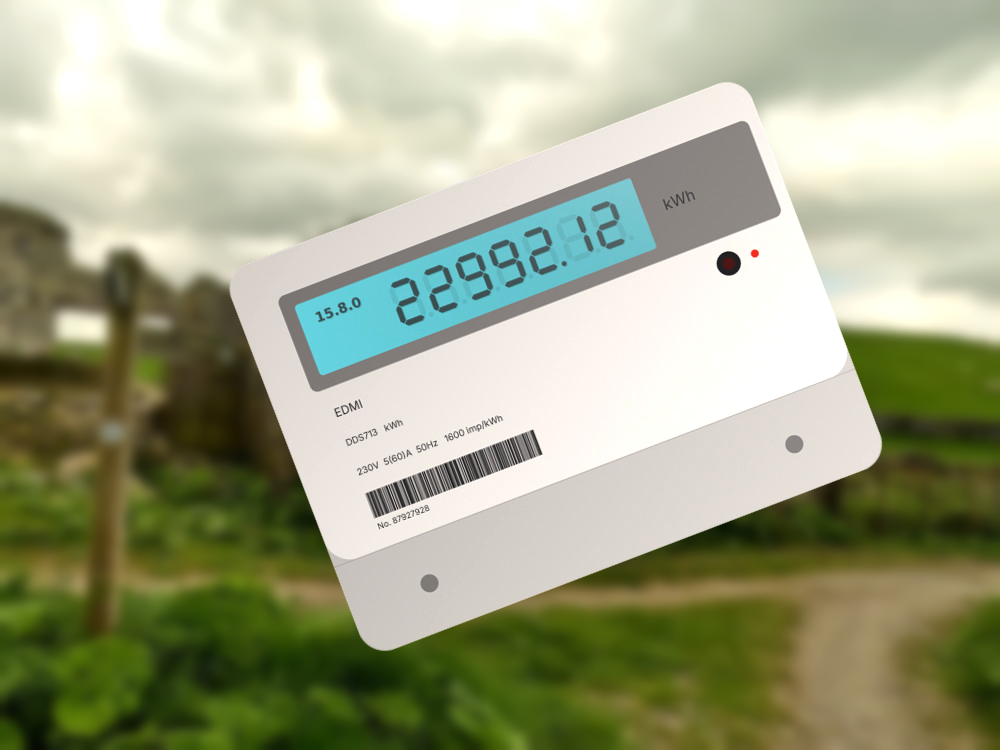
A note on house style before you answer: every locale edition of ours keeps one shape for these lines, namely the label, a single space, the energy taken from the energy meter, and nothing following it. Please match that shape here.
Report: 22992.12 kWh
